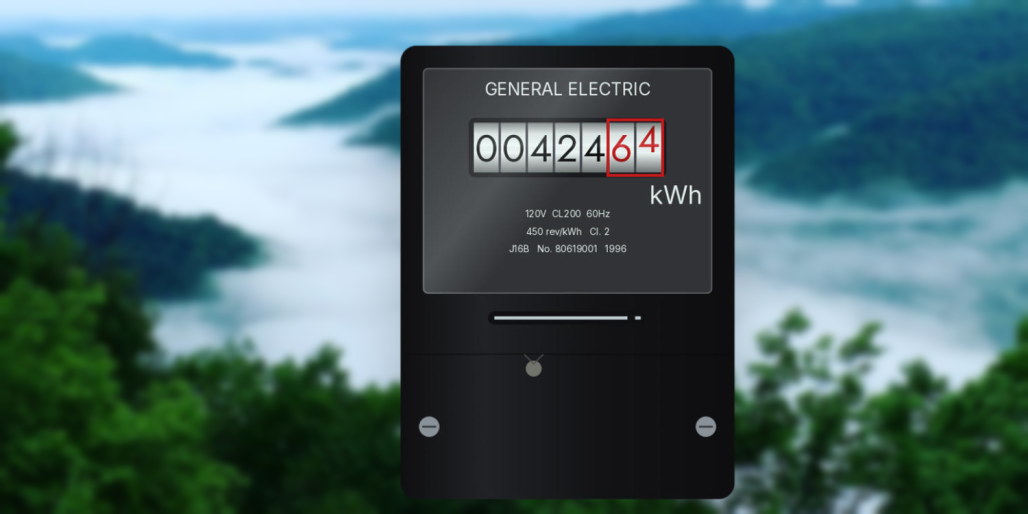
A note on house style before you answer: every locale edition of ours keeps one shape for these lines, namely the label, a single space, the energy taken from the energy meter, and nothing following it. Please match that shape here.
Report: 424.64 kWh
